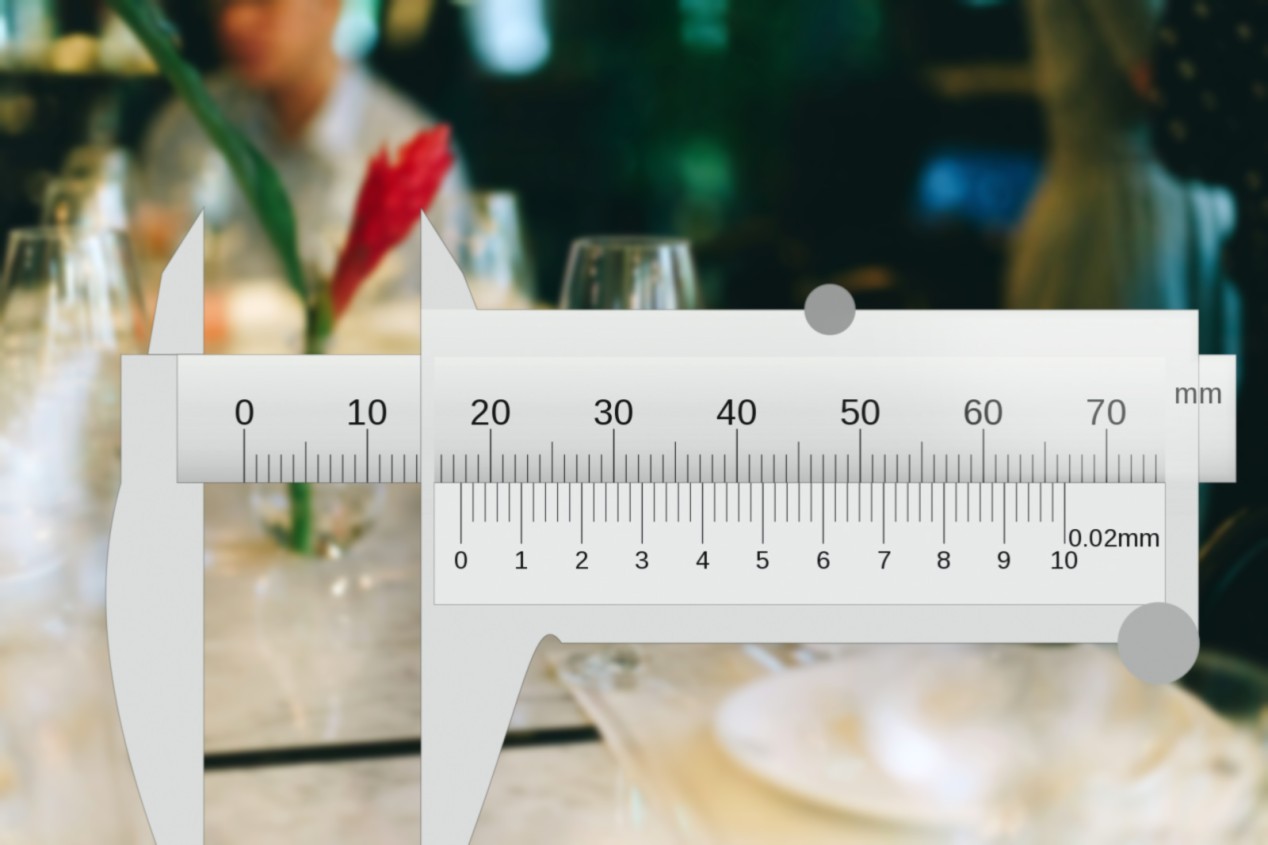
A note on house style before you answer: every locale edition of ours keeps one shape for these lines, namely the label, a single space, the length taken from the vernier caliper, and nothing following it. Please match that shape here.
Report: 17.6 mm
